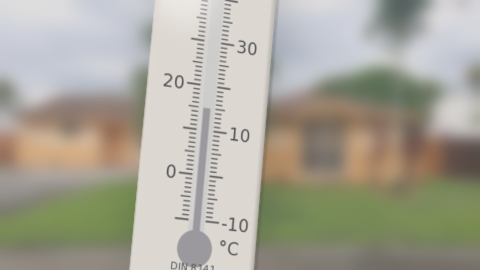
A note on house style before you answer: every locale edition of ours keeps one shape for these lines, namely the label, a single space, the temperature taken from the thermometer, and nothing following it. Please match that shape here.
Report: 15 °C
